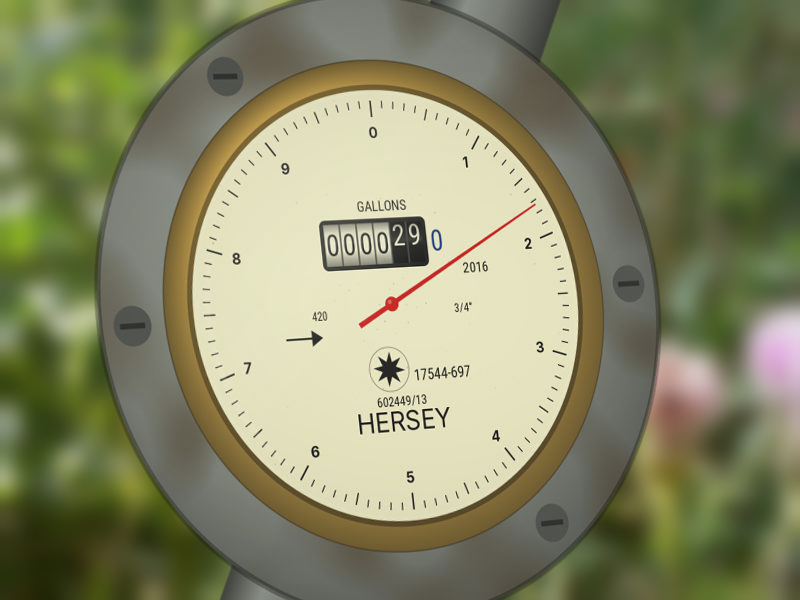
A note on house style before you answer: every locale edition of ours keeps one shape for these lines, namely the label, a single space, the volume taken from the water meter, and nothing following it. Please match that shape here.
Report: 291.7 gal
